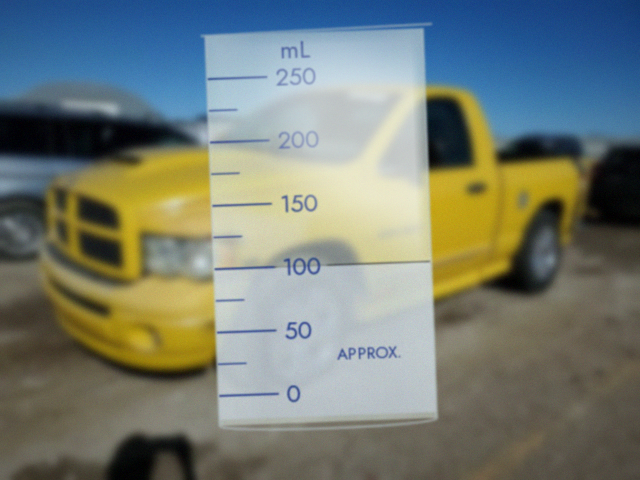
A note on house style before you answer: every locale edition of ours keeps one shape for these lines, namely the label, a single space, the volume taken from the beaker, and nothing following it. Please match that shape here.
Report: 100 mL
